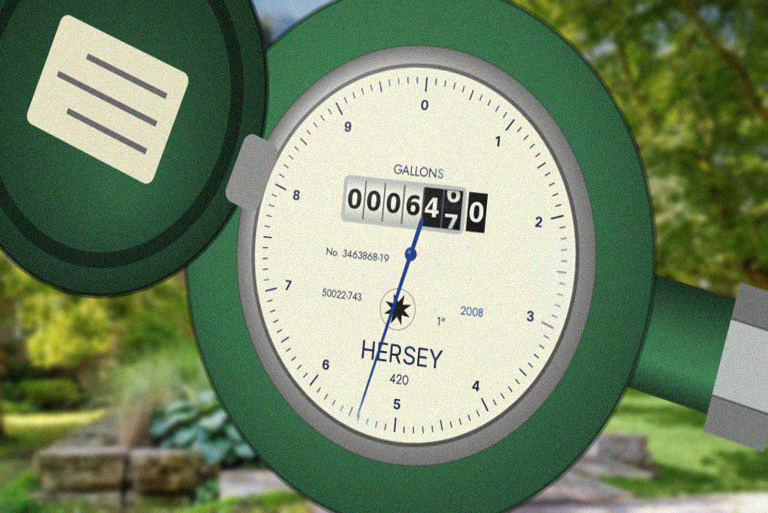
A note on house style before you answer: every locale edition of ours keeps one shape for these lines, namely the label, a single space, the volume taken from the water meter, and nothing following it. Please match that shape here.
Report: 6465.4 gal
